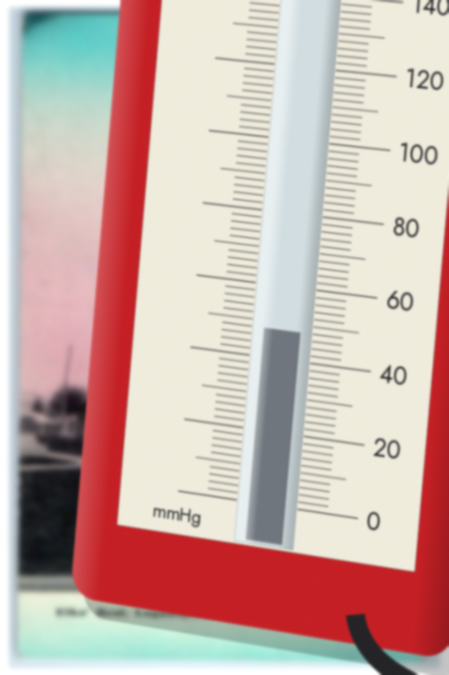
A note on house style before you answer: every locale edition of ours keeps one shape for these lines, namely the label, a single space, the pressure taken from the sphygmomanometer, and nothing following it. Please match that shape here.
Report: 48 mmHg
